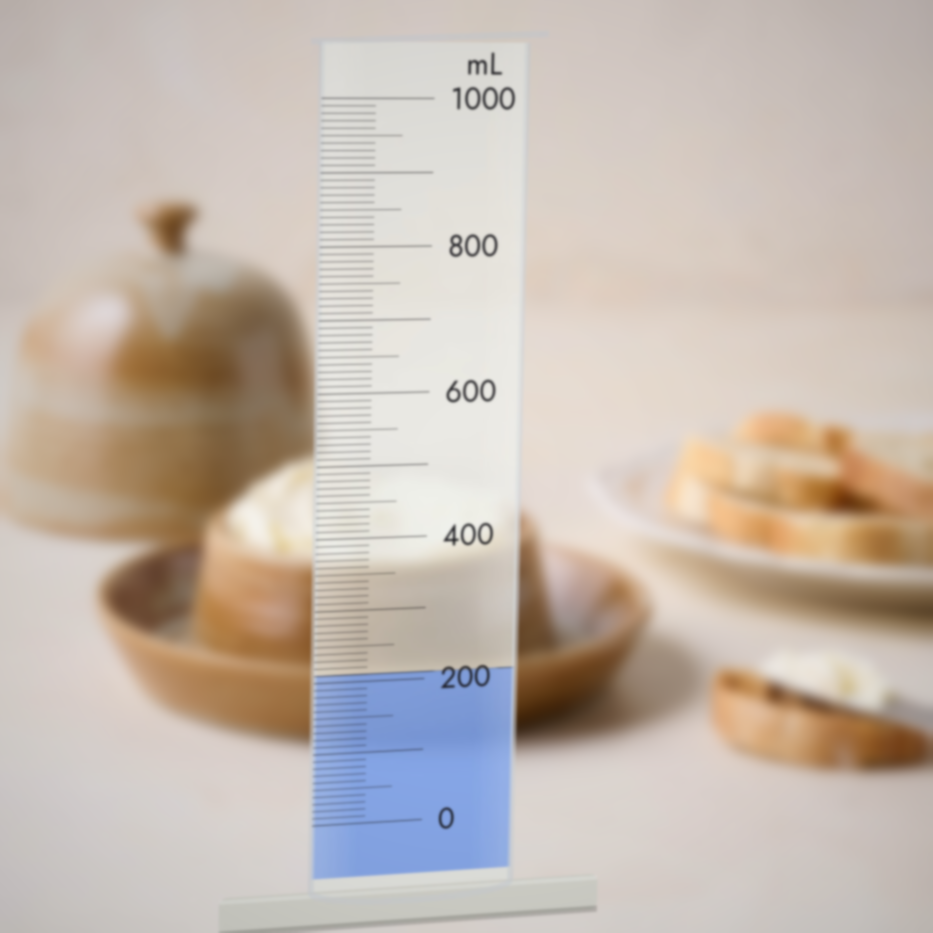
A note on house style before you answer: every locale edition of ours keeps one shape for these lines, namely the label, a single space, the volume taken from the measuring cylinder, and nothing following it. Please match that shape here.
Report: 210 mL
